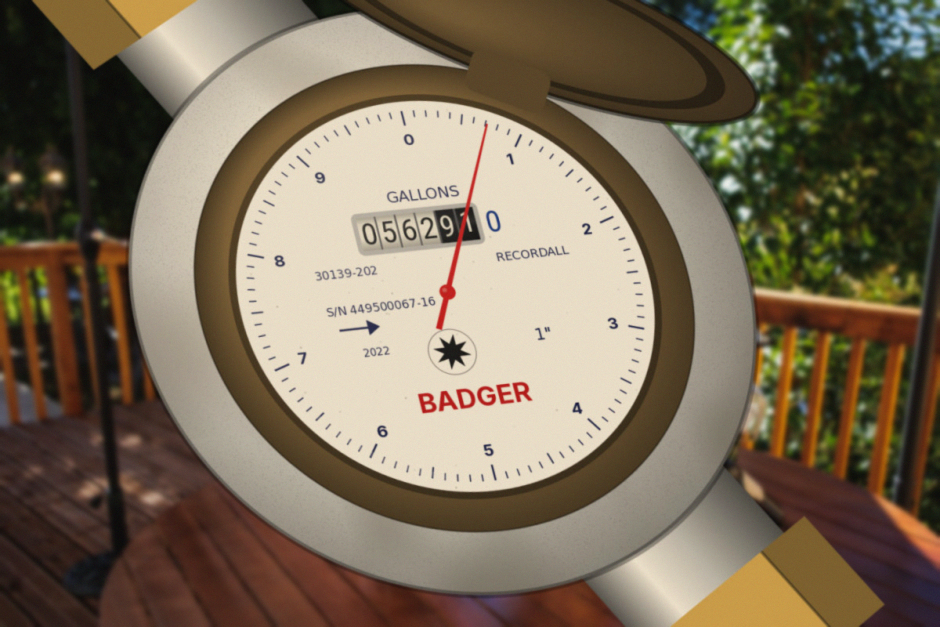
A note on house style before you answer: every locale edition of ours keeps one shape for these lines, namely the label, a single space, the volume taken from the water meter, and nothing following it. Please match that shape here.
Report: 562910.7 gal
